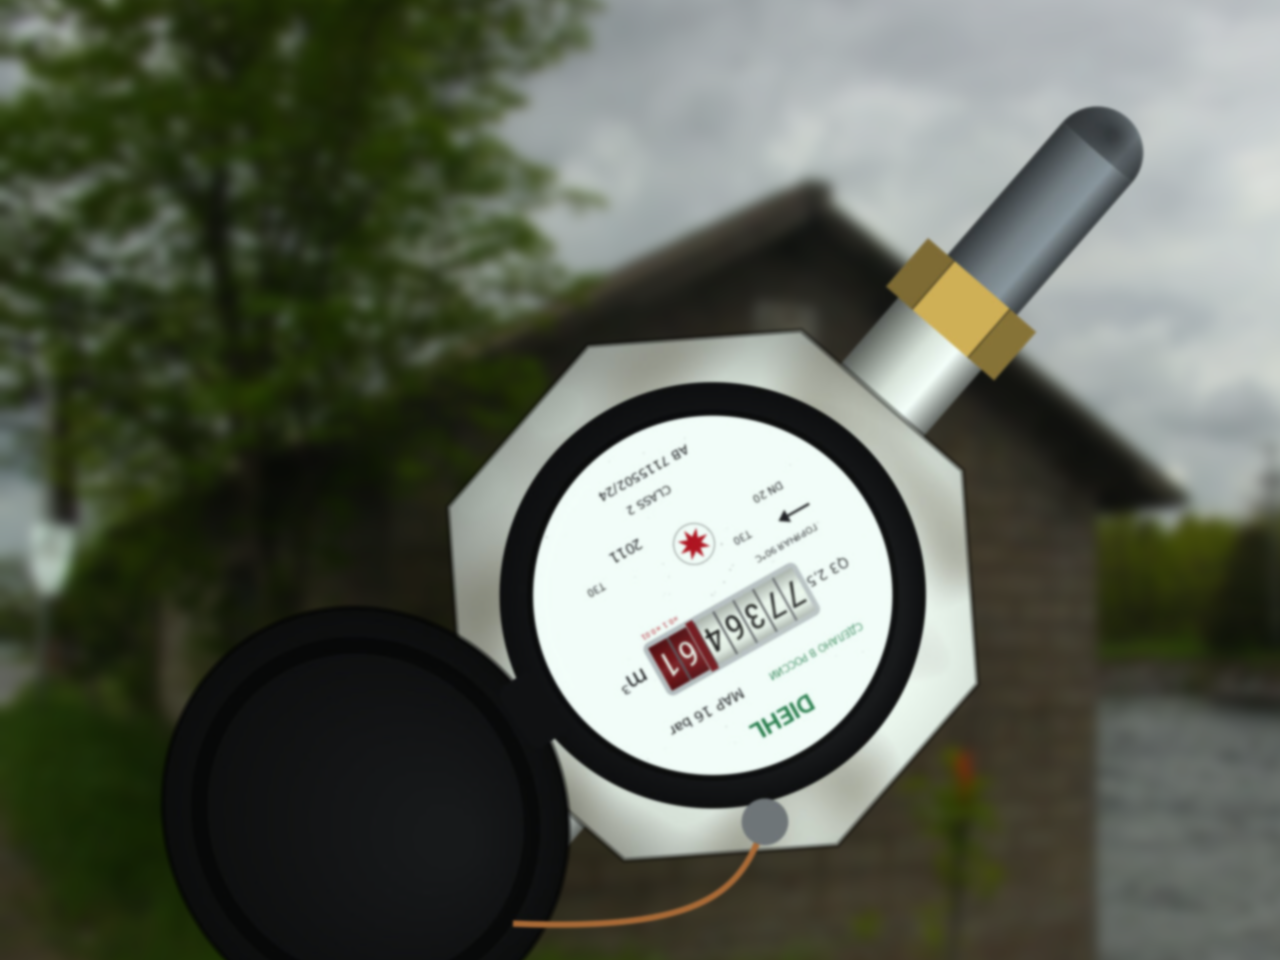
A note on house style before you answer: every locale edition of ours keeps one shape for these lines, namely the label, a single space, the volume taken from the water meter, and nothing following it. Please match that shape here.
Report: 77364.61 m³
